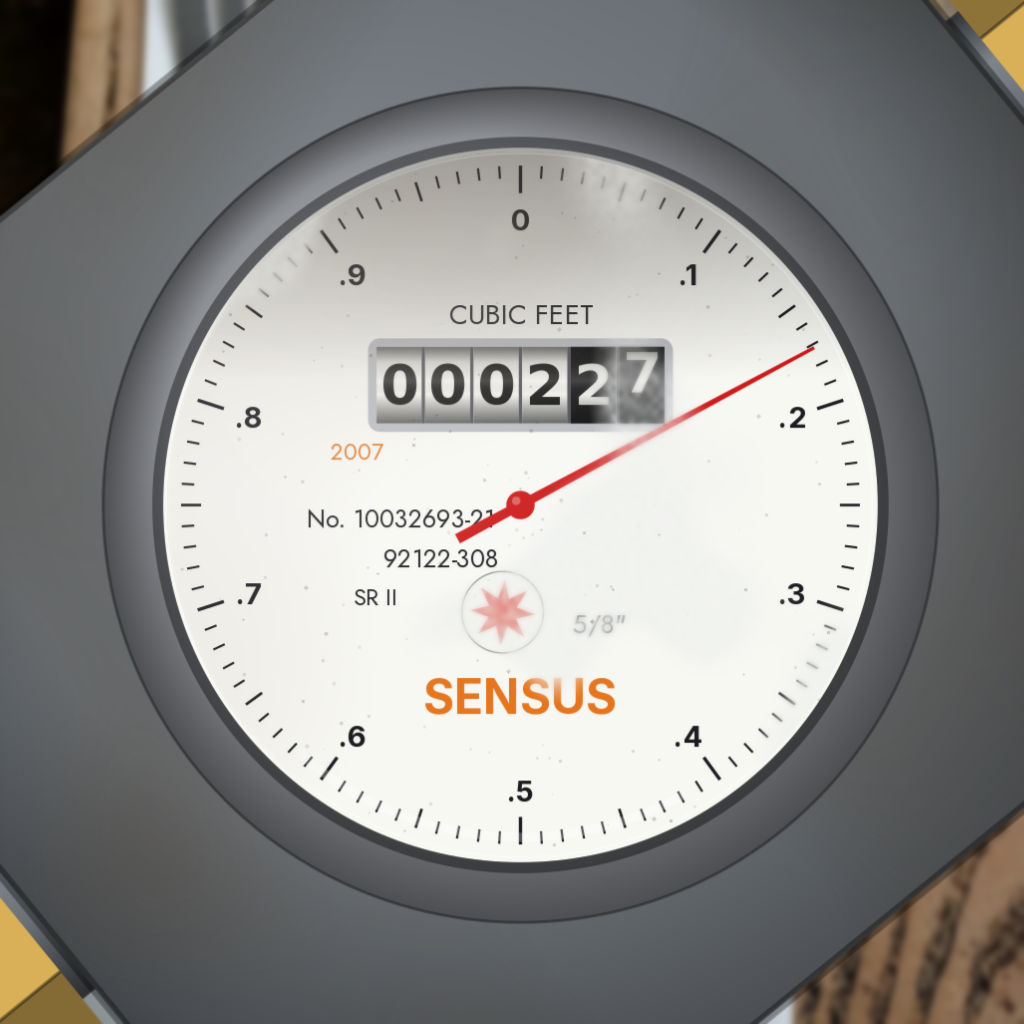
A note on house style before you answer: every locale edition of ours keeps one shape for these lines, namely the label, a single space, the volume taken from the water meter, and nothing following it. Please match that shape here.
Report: 227.17 ft³
